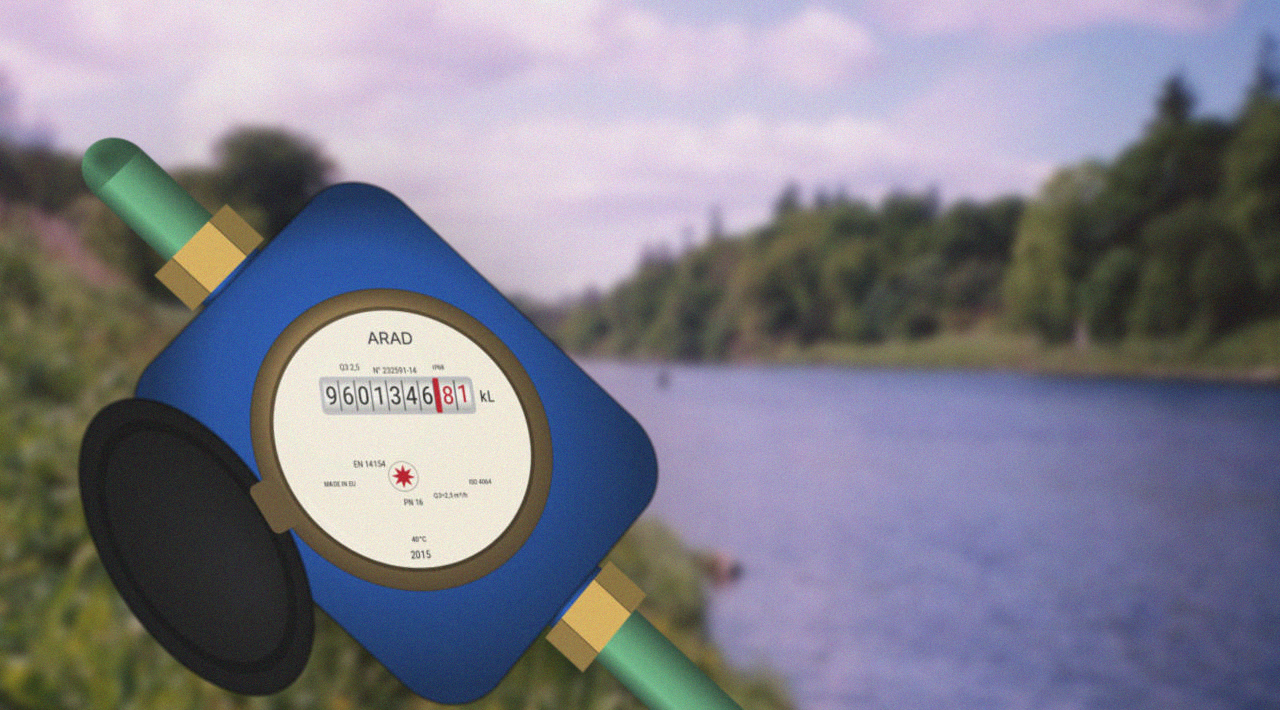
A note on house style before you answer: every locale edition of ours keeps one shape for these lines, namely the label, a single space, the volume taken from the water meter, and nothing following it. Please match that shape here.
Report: 9601346.81 kL
